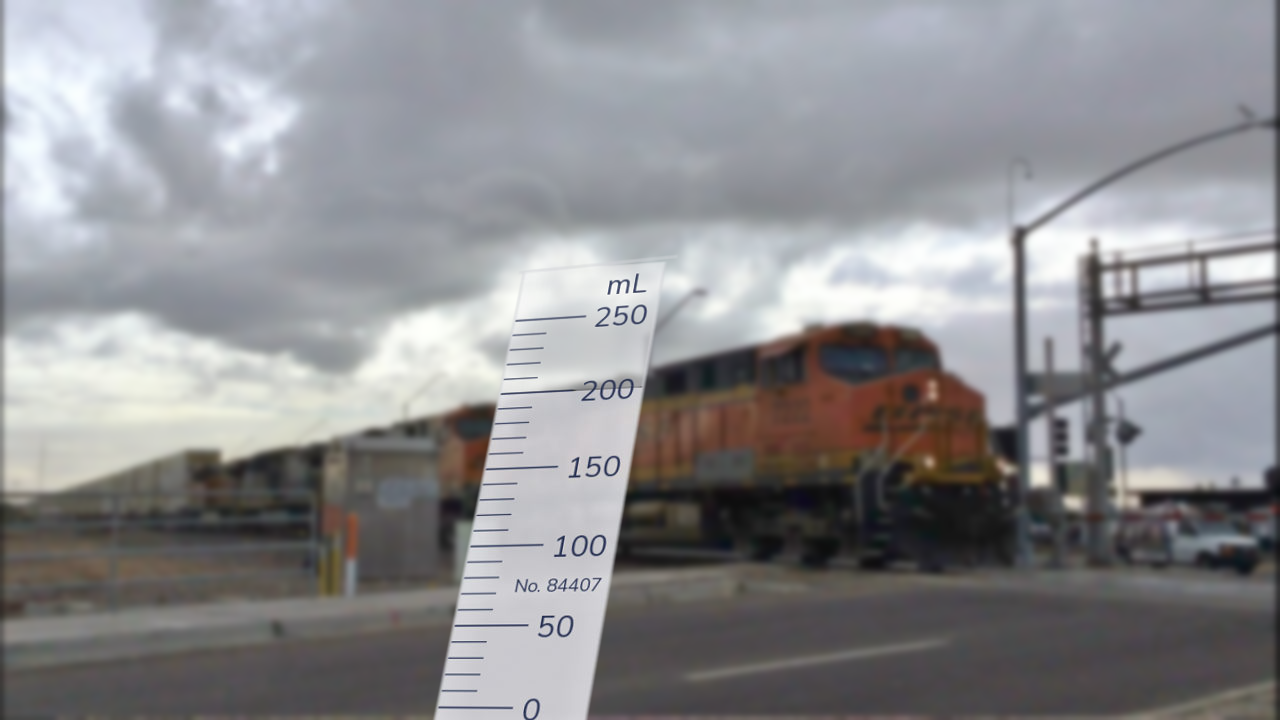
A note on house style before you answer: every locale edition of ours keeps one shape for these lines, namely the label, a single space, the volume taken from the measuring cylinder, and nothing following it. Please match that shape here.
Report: 200 mL
